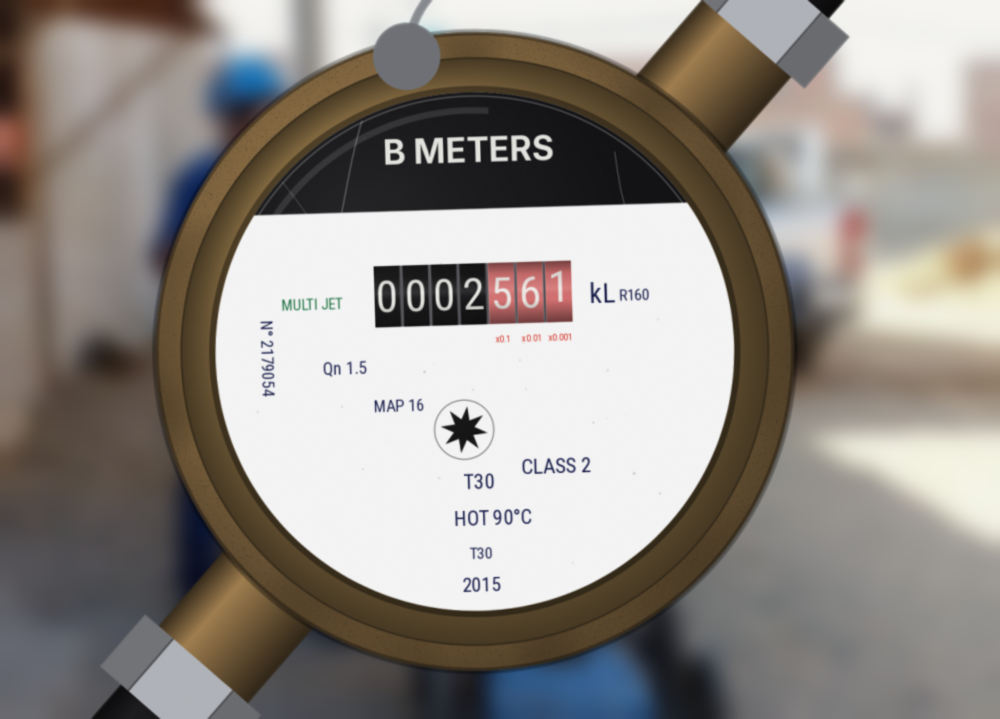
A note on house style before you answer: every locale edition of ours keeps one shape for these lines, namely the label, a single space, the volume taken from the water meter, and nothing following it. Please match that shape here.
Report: 2.561 kL
